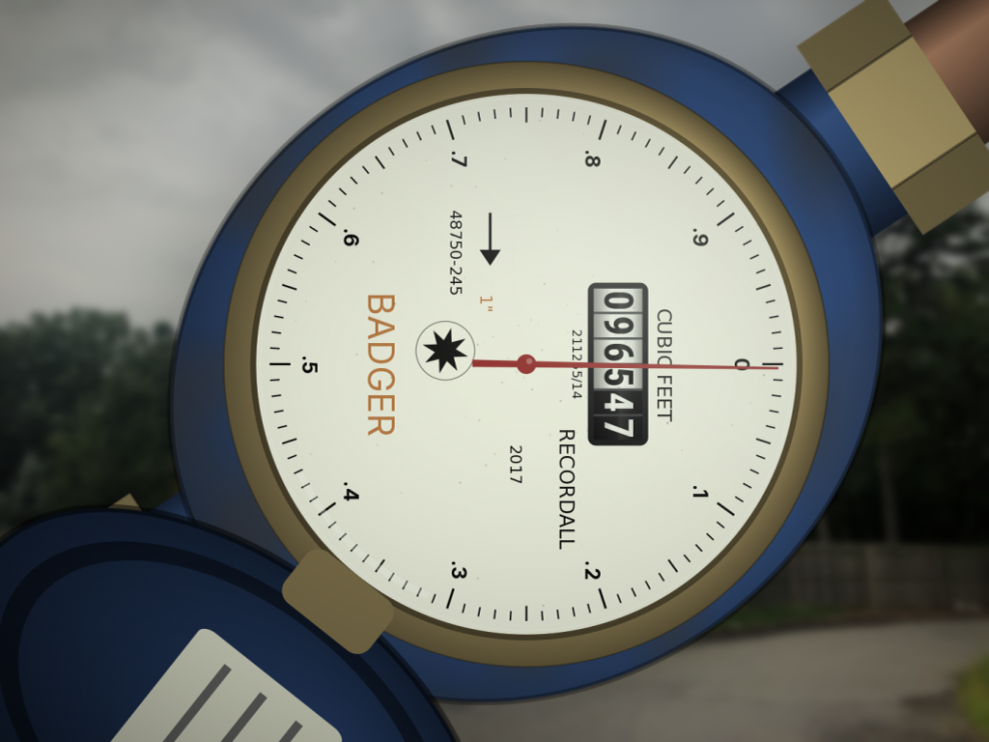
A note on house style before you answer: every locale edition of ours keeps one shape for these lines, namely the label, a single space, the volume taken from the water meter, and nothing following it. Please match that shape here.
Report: 96547.00 ft³
